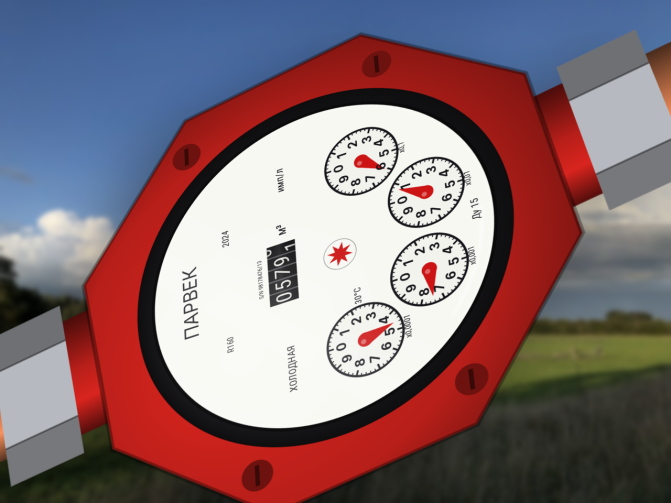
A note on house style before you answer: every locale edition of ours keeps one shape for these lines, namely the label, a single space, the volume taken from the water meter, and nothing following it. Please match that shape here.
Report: 5790.6074 m³
